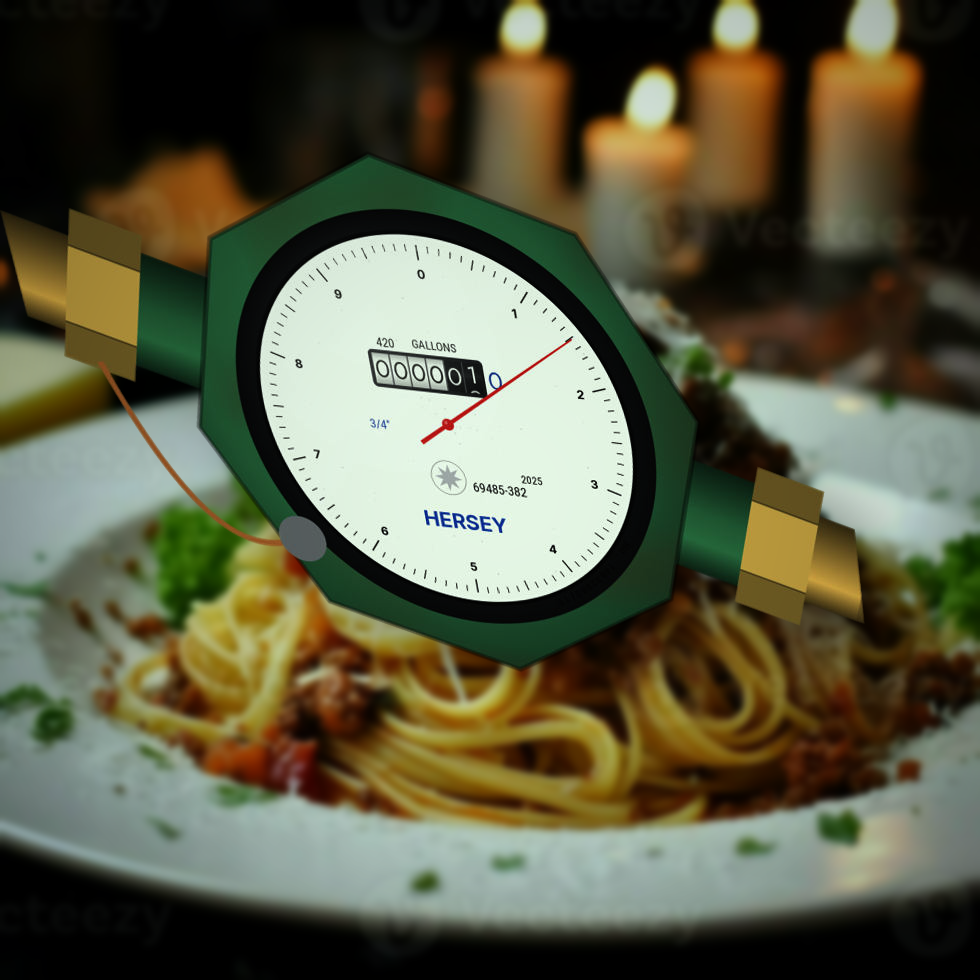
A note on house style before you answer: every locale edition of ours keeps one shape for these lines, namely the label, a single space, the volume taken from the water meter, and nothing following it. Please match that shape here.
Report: 11.5 gal
